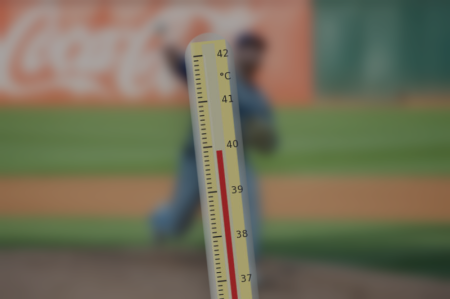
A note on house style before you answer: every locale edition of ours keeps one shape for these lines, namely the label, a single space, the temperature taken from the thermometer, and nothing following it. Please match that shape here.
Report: 39.9 °C
